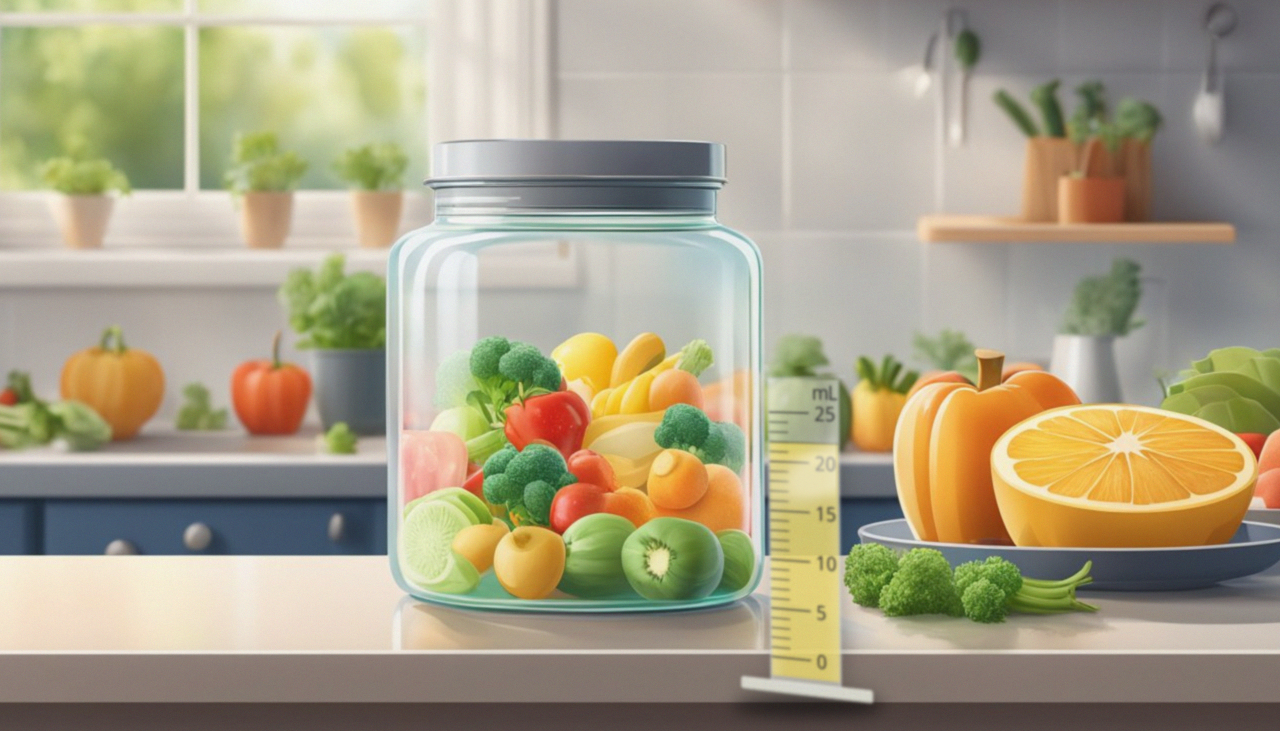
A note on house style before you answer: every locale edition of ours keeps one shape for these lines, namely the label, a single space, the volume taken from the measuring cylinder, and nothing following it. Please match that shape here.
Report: 22 mL
